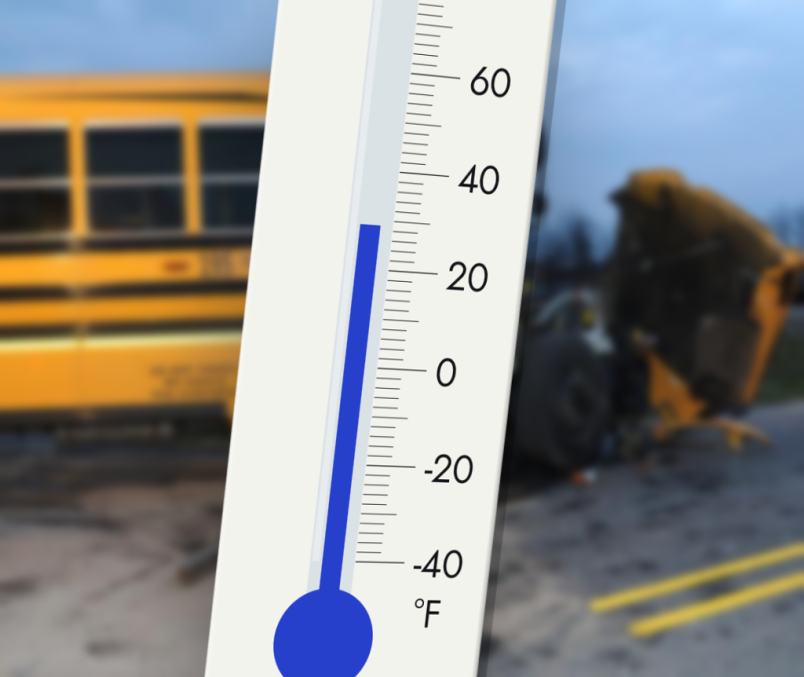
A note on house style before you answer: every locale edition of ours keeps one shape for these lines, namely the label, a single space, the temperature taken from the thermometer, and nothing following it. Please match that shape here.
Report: 29 °F
